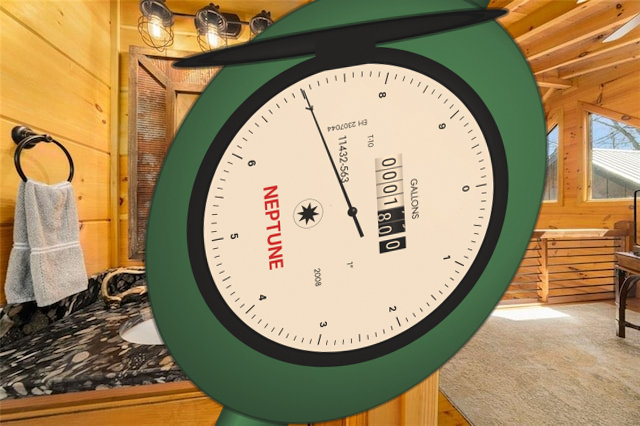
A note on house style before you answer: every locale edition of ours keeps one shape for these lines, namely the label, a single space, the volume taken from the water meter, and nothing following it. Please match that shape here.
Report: 1797.0 gal
